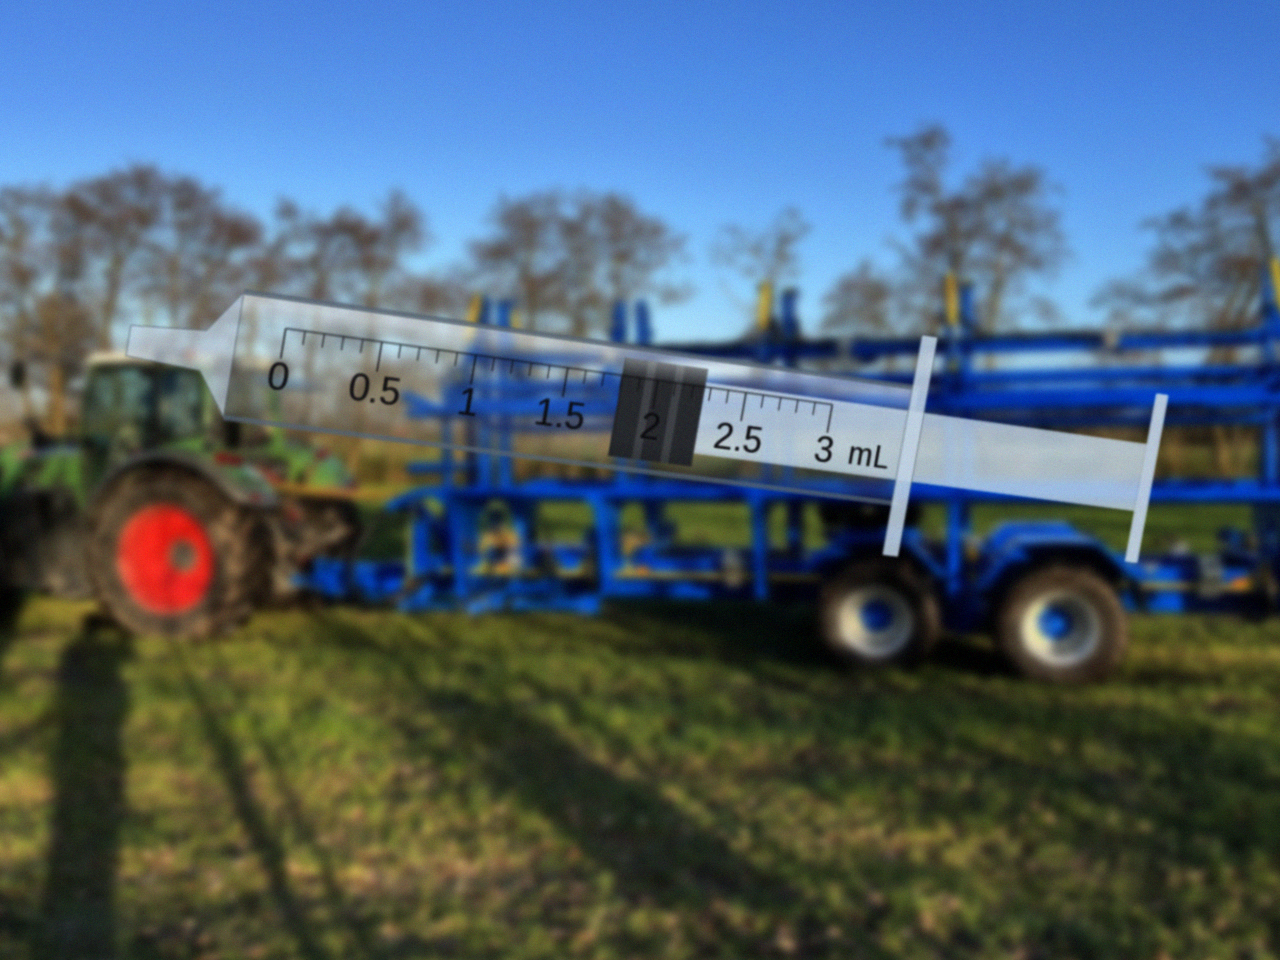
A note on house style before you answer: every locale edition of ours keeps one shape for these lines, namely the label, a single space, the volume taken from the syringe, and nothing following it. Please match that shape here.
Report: 1.8 mL
